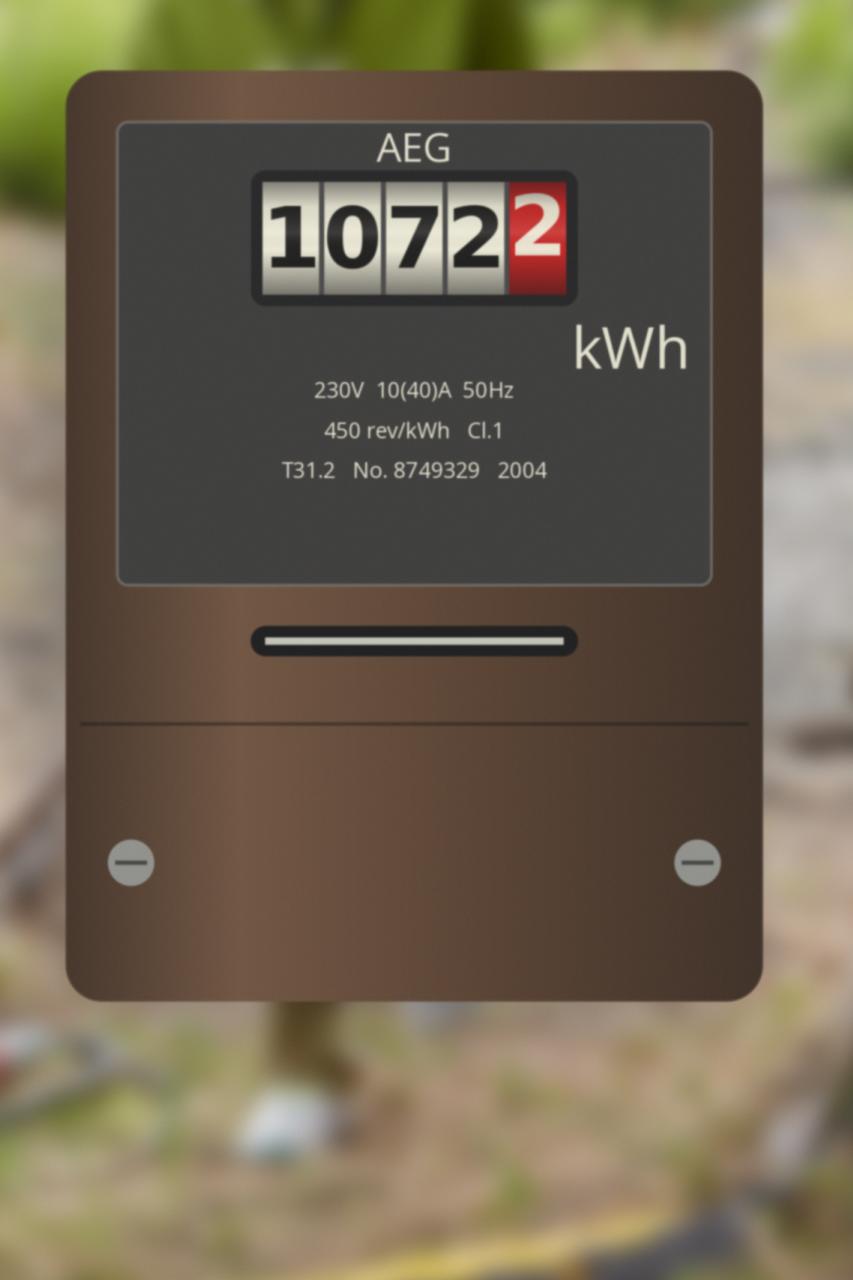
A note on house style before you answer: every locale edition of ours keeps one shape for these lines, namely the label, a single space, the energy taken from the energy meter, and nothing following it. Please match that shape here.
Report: 1072.2 kWh
